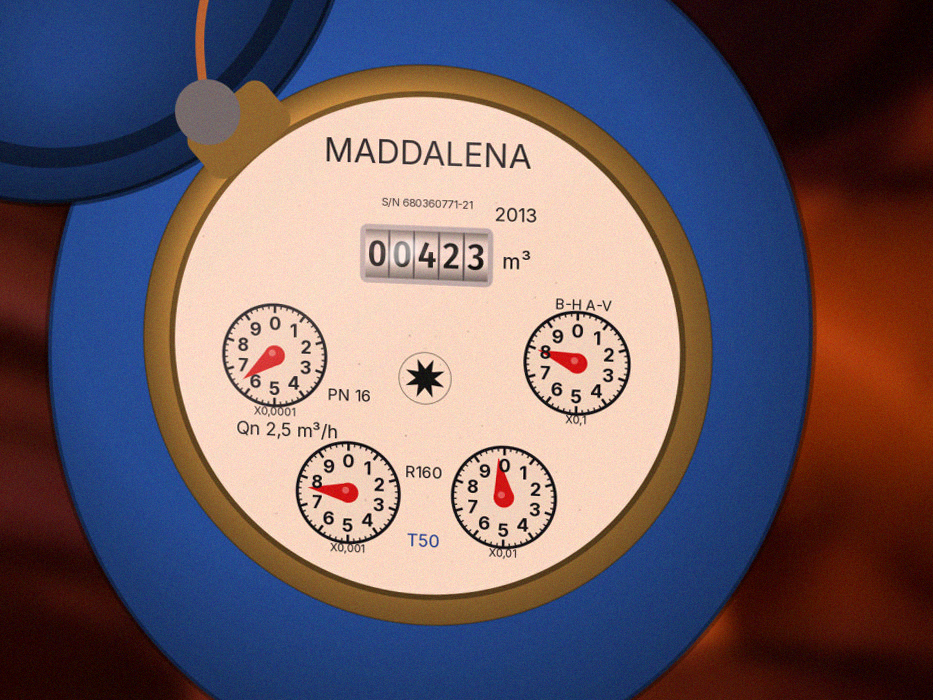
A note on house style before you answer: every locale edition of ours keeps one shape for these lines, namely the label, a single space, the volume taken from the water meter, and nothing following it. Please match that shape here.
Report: 423.7976 m³
